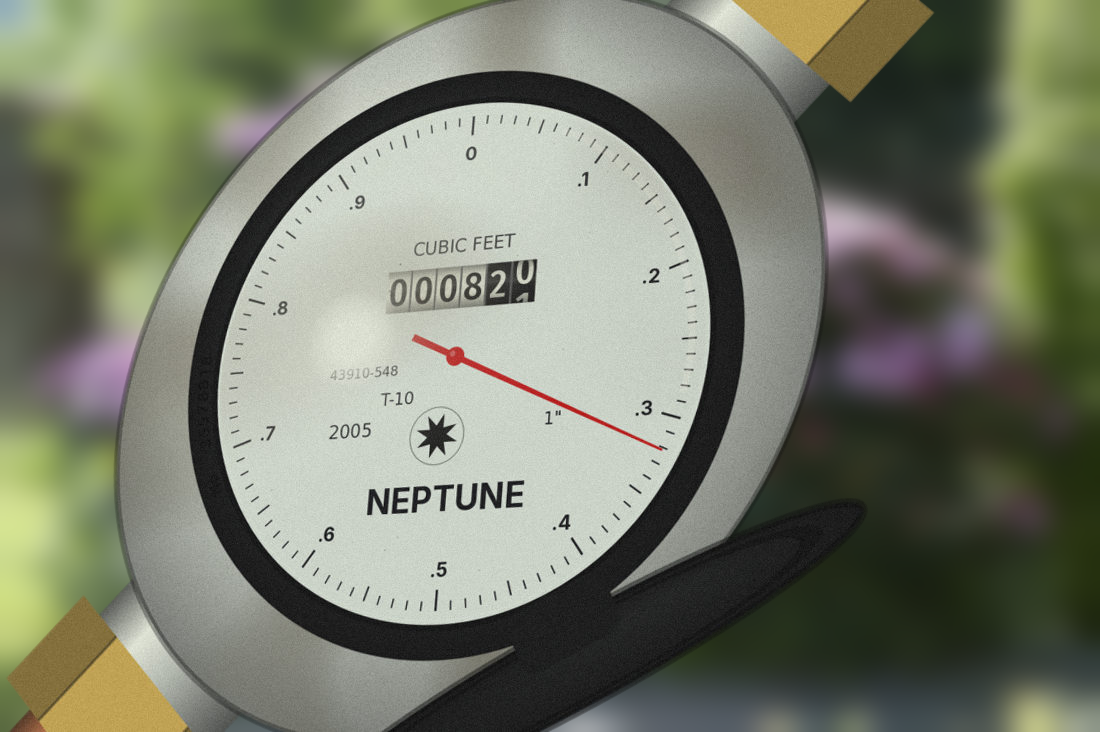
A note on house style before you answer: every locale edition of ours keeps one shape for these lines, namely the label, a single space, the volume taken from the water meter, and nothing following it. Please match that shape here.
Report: 820.32 ft³
